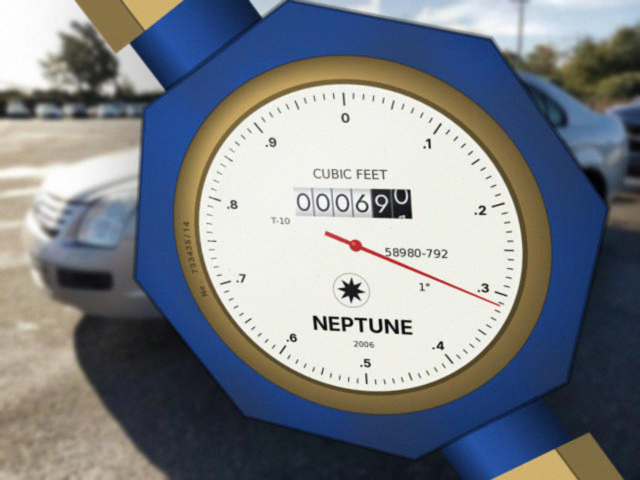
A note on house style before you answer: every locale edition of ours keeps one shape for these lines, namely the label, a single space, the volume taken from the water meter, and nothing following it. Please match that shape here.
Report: 690.31 ft³
